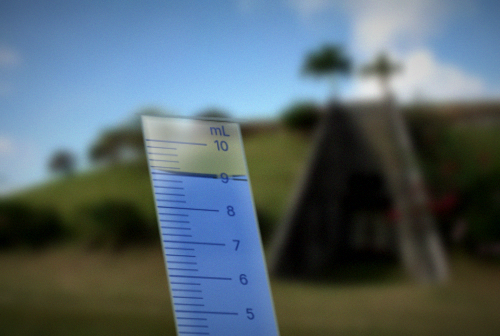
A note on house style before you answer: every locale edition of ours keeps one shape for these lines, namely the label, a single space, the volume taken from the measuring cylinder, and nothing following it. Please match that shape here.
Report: 9 mL
